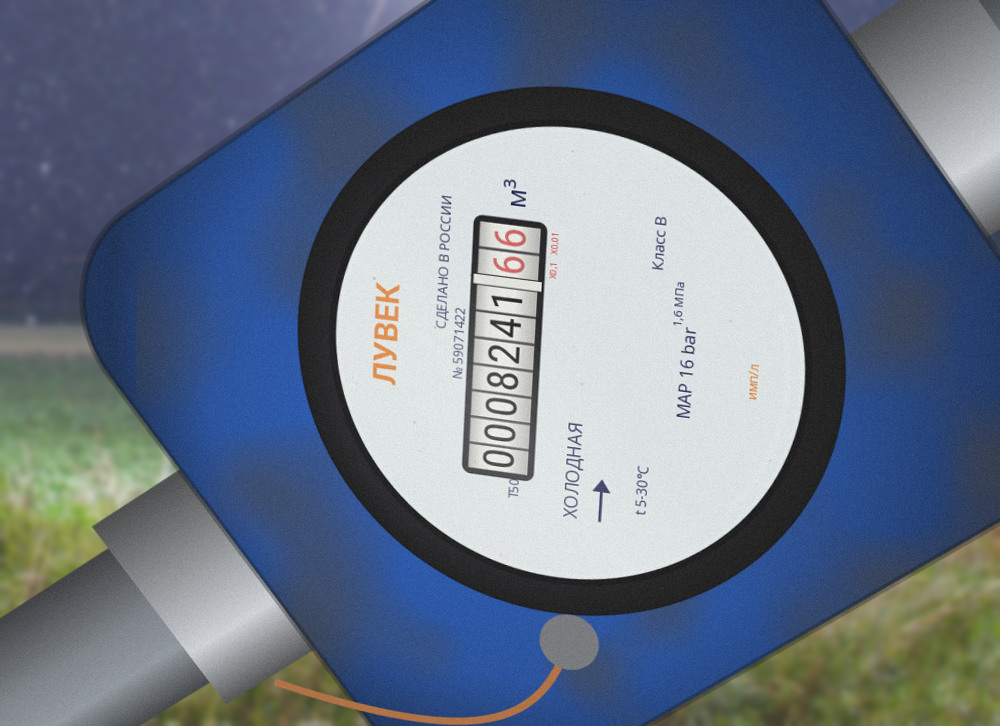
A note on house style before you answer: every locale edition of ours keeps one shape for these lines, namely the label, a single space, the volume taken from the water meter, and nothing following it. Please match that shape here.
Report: 8241.66 m³
